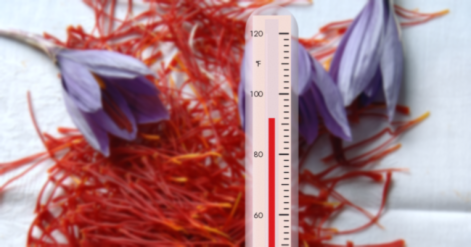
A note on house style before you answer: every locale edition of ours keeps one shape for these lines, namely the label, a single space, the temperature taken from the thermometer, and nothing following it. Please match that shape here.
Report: 92 °F
